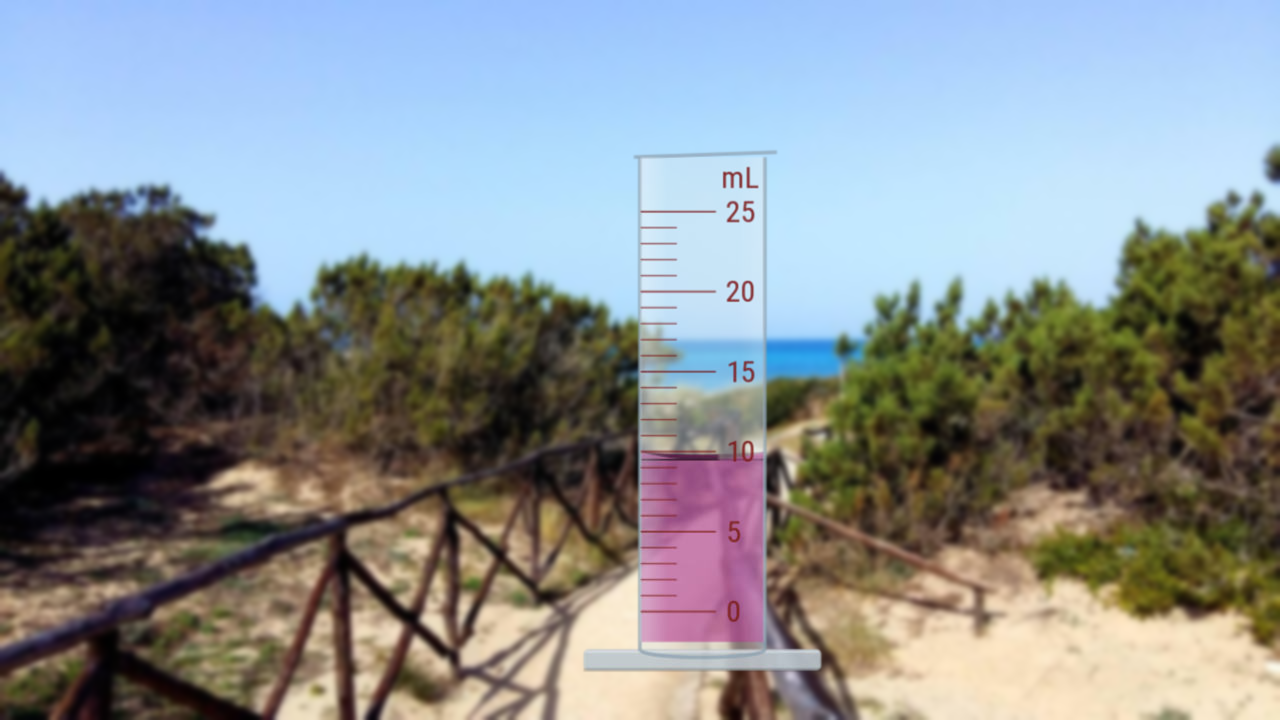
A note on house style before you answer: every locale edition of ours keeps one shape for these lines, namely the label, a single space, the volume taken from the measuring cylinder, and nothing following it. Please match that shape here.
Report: 9.5 mL
